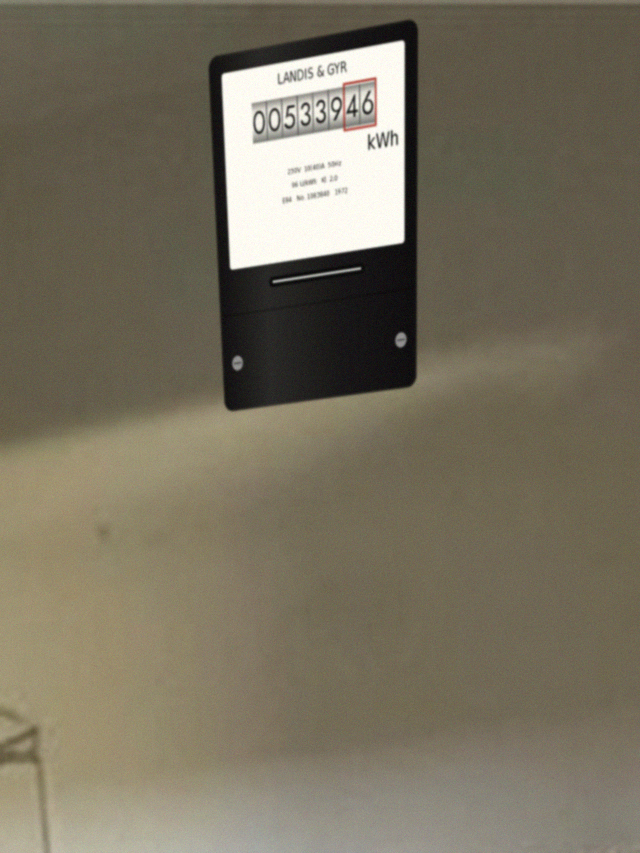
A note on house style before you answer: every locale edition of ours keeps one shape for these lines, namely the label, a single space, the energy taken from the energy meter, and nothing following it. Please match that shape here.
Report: 5339.46 kWh
